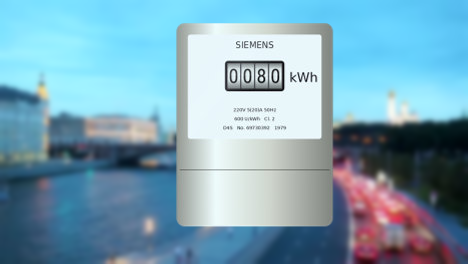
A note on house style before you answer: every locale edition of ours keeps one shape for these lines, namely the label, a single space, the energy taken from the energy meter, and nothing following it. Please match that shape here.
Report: 80 kWh
